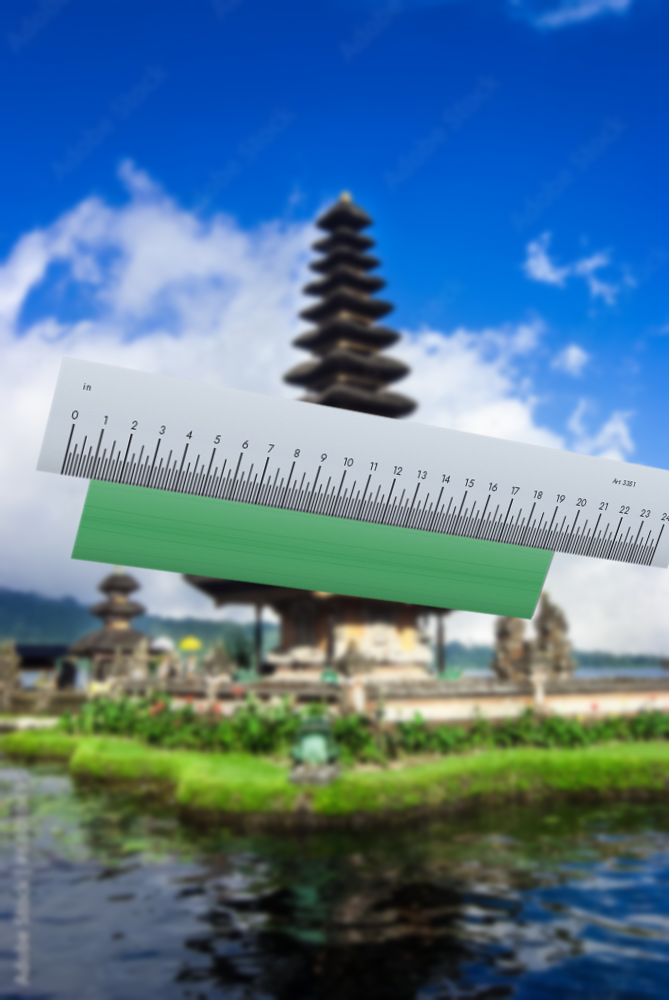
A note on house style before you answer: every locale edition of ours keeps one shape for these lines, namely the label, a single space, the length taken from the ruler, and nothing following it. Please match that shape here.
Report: 18.5 in
